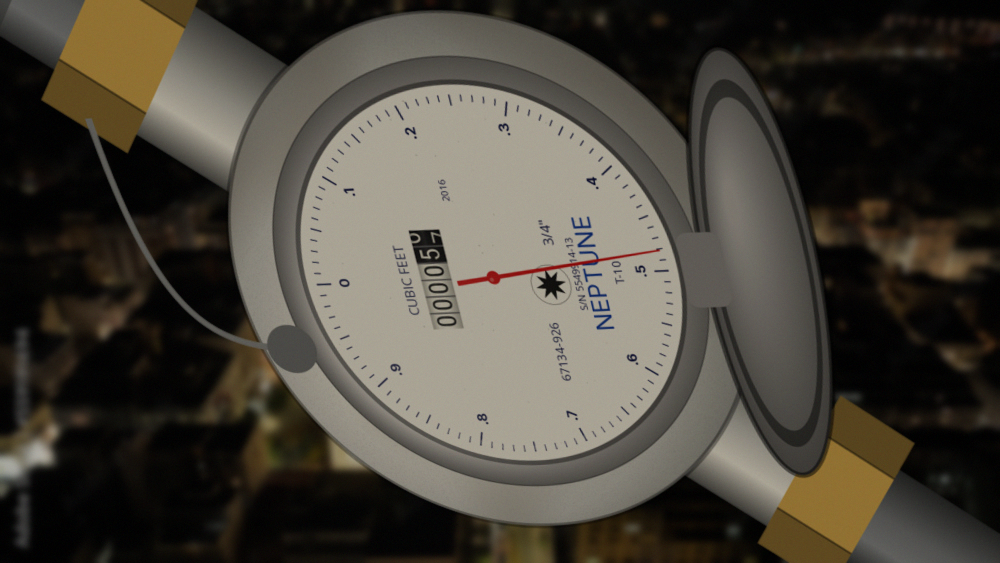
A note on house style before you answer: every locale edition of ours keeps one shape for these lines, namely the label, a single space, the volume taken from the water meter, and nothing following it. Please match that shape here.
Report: 56.48 ft³
